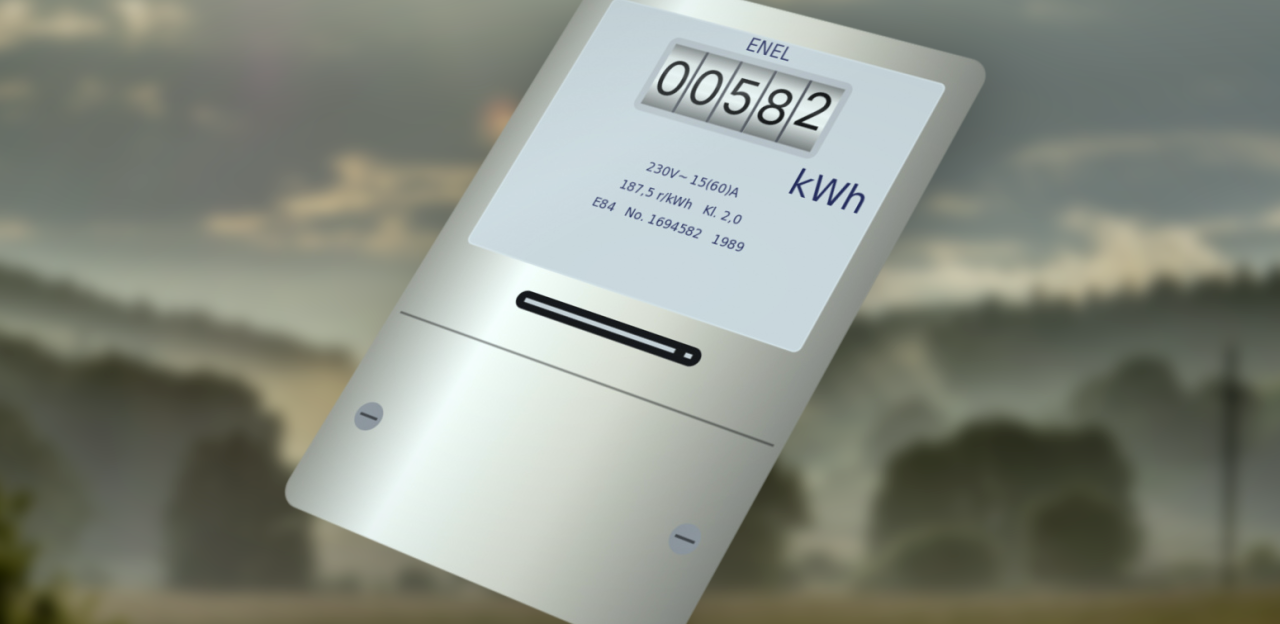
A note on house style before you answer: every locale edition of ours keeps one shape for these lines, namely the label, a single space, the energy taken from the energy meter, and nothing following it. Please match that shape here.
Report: 582 kWh
